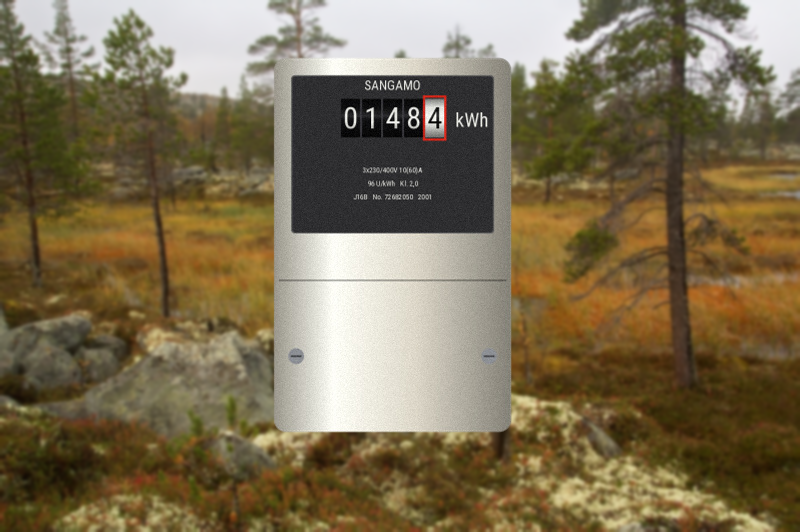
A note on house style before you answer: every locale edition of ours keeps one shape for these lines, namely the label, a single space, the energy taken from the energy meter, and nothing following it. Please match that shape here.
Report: 148.4 kWh
